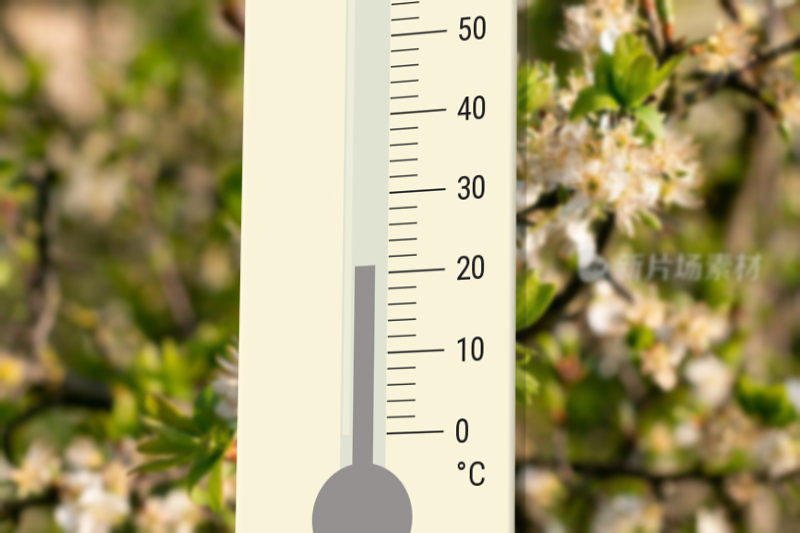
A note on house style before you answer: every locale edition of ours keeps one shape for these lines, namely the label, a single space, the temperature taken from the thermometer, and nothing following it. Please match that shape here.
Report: 21 °C
